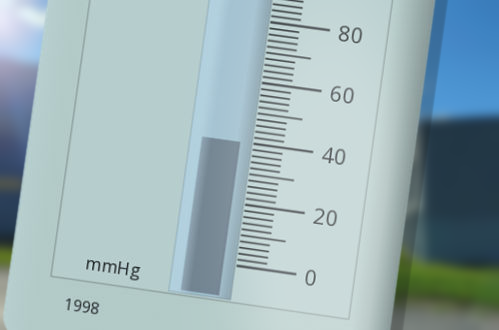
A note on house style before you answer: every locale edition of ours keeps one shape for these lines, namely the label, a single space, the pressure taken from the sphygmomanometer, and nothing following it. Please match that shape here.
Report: 40 mmHg
